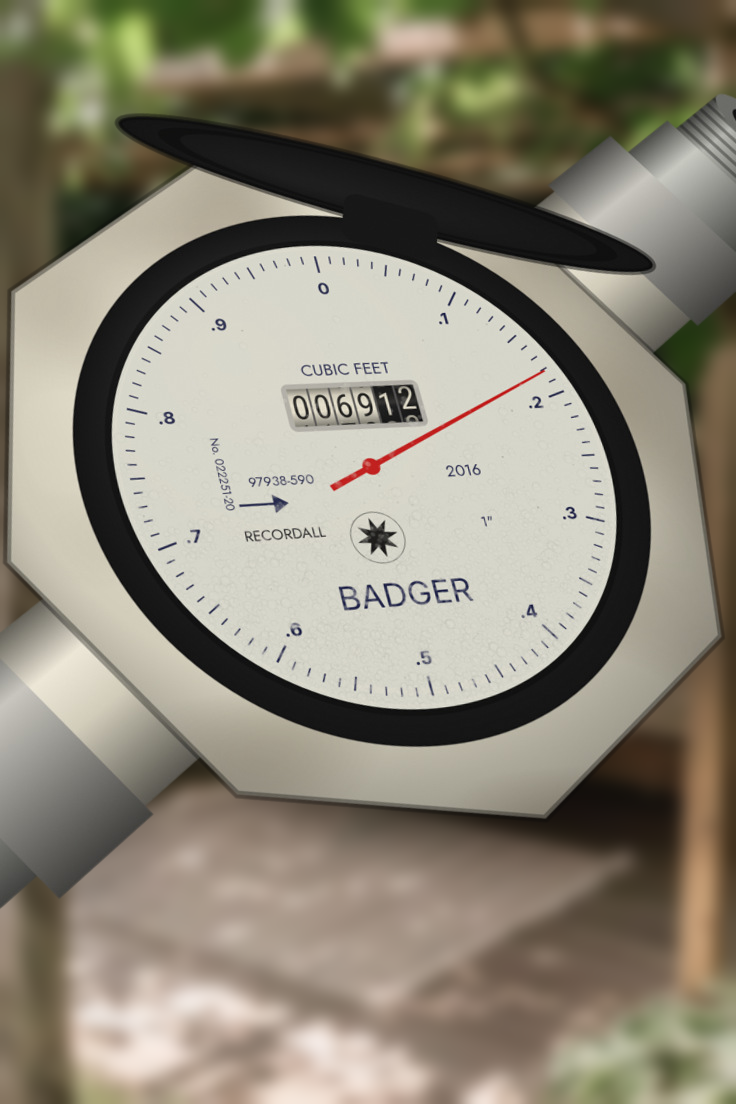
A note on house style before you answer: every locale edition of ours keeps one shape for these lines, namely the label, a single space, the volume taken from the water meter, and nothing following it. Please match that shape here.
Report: 6912.18 ft³
